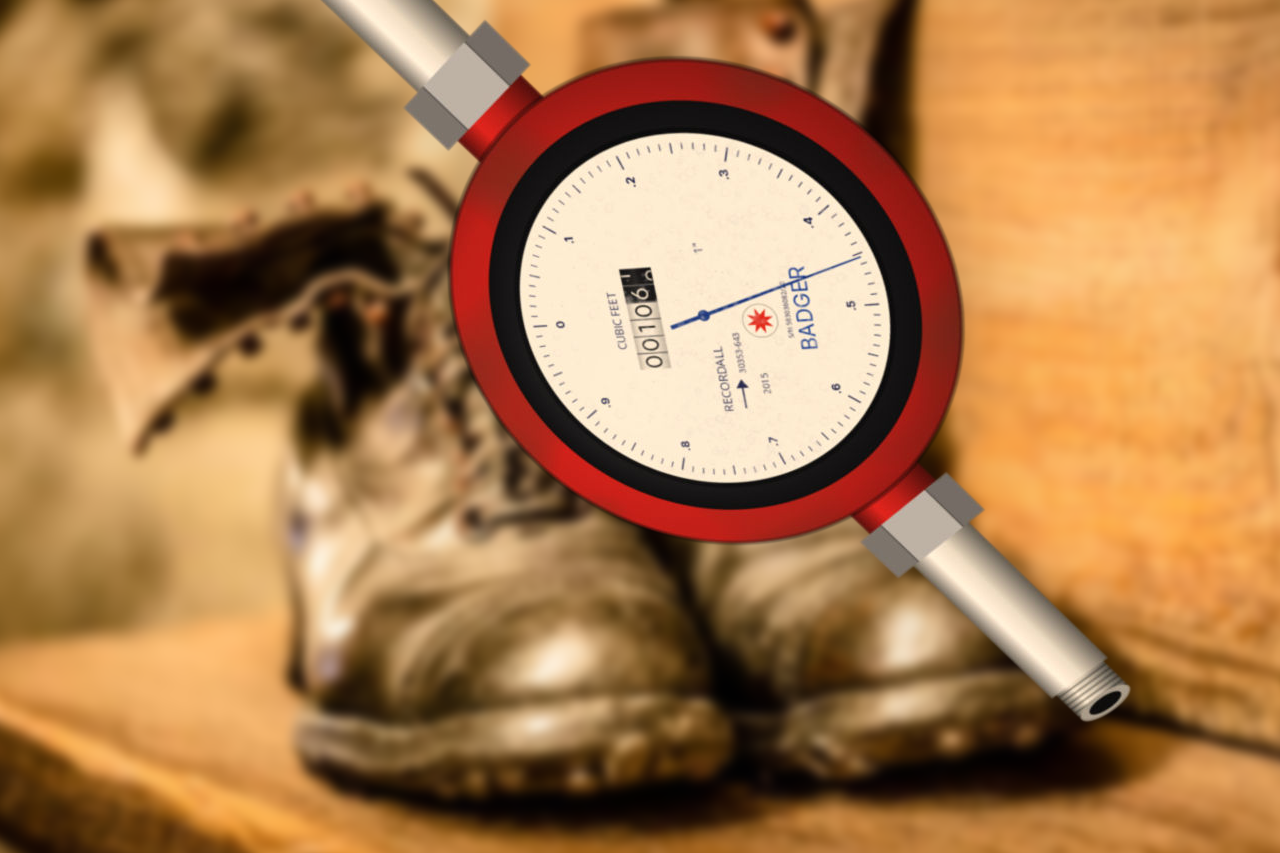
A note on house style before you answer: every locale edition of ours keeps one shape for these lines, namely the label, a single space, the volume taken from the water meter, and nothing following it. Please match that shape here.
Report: 1061.45 ft³
